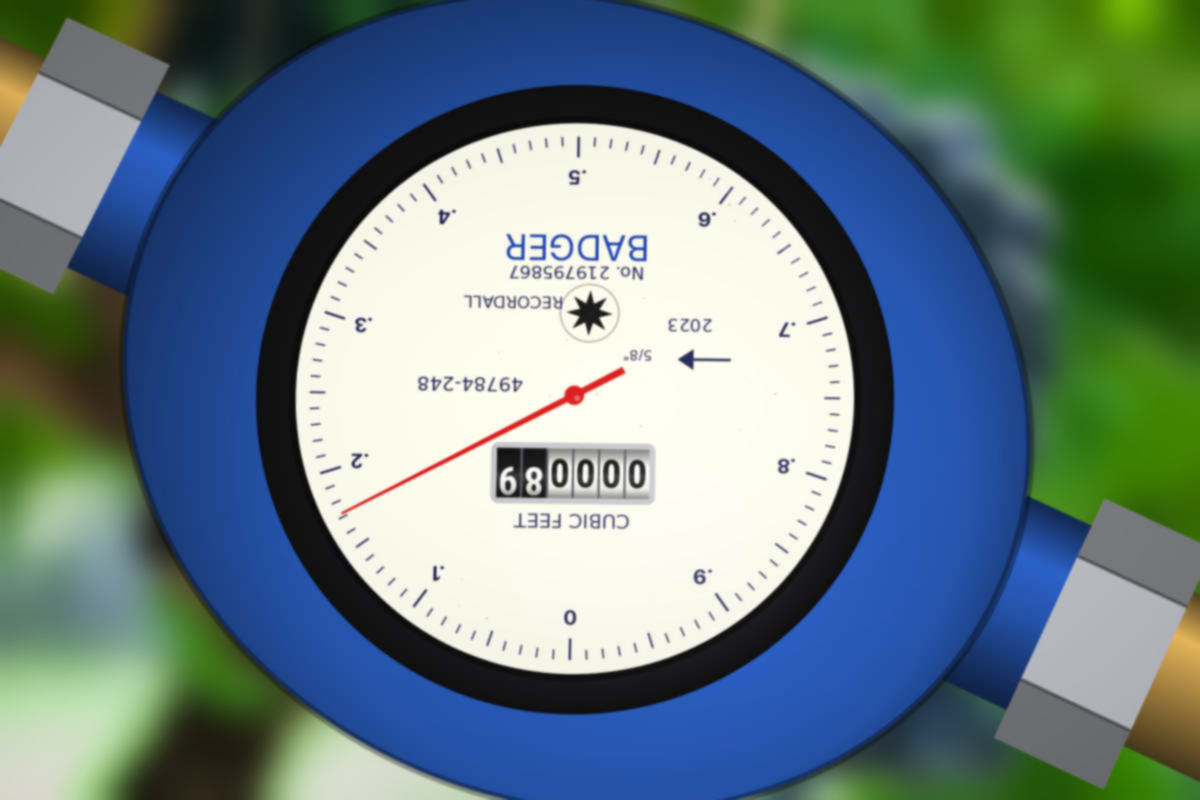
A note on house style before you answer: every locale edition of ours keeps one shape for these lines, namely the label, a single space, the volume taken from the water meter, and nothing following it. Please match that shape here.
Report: 89.17 ft³
